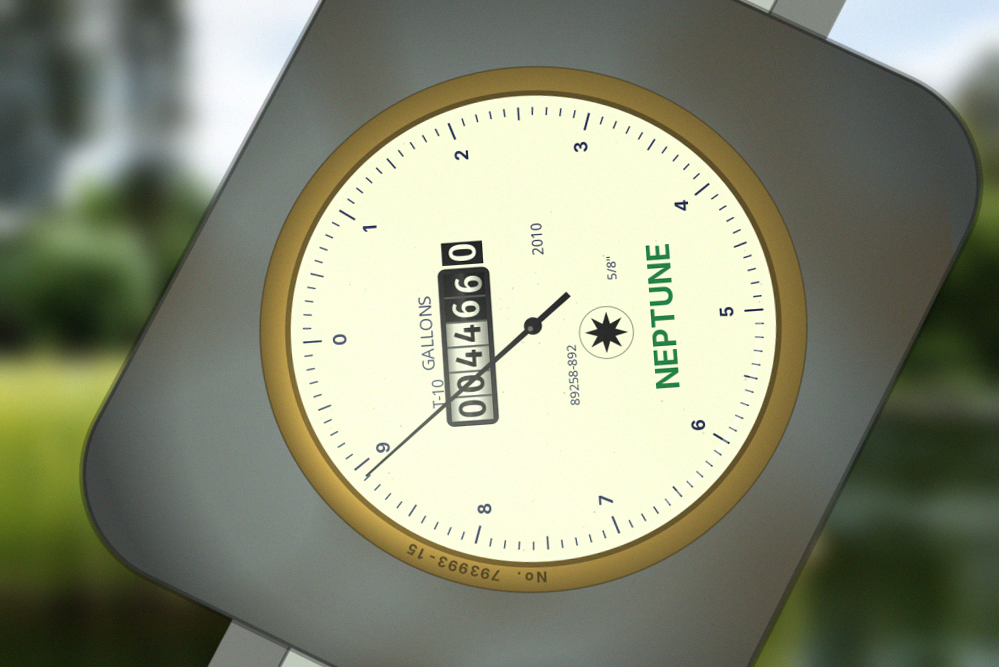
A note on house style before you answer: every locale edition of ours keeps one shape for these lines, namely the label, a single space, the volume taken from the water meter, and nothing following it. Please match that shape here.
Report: 44658.9 gal
